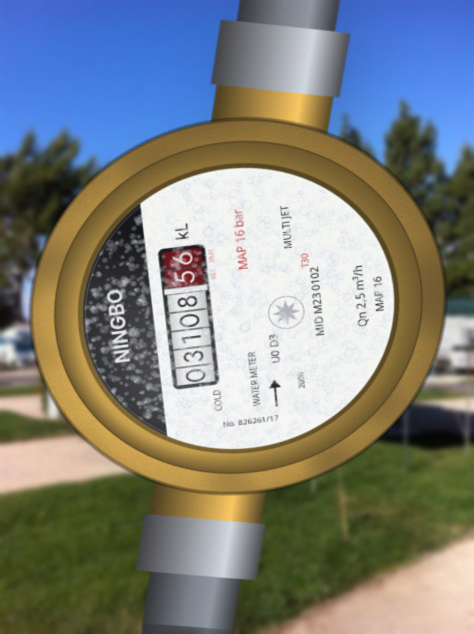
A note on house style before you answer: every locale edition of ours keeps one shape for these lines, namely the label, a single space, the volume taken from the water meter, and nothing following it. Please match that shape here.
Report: 3108.56 kL
